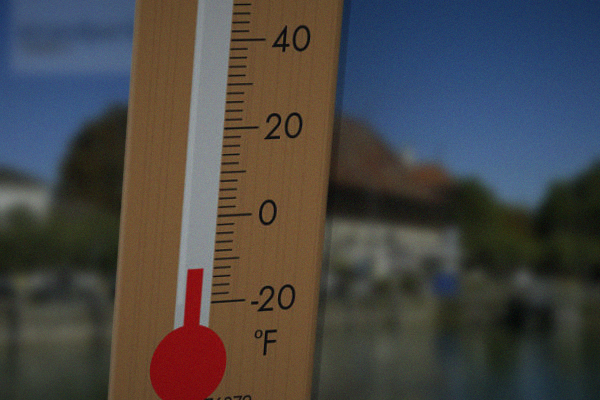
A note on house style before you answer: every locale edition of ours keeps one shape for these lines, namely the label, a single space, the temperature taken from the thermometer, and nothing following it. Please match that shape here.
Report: -12 °F
